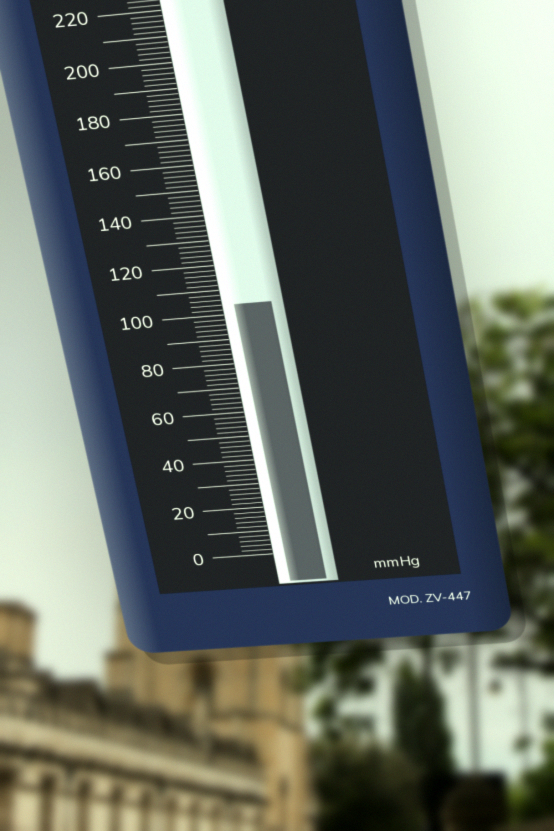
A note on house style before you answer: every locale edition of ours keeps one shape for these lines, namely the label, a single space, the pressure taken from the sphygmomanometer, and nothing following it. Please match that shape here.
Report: 104 mmHg
